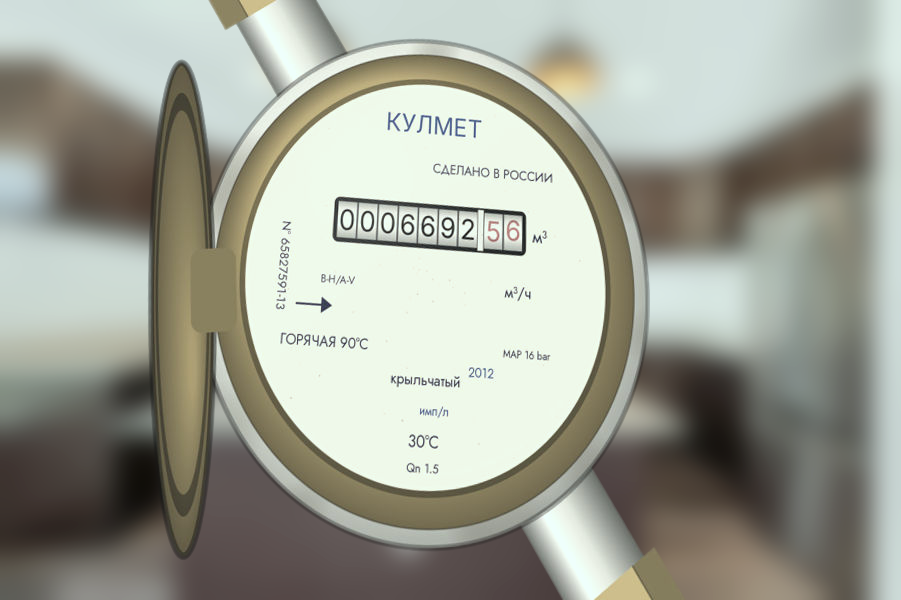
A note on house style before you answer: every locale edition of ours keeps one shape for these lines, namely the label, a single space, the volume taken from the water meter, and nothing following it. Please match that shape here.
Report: 6692.56 m³
